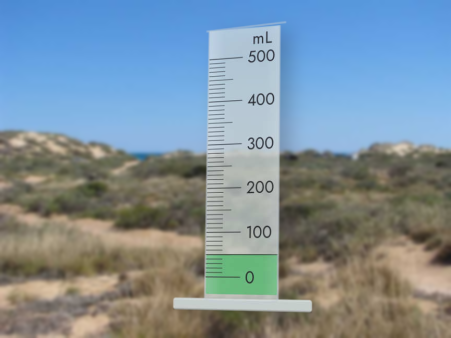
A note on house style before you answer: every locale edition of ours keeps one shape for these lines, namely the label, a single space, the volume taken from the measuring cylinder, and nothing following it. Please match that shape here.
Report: 50 mL
